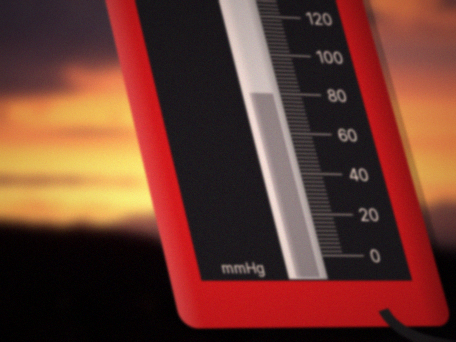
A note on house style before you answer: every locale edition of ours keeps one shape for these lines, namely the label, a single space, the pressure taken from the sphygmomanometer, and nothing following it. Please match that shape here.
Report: 80 mmHg
